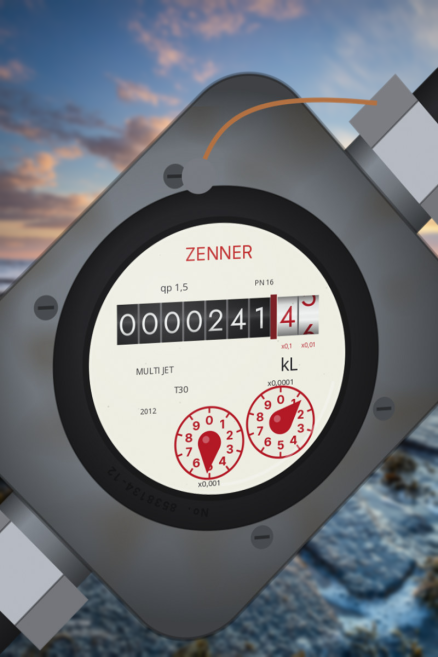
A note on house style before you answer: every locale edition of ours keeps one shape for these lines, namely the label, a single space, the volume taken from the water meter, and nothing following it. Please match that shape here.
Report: 241.4551 kL
